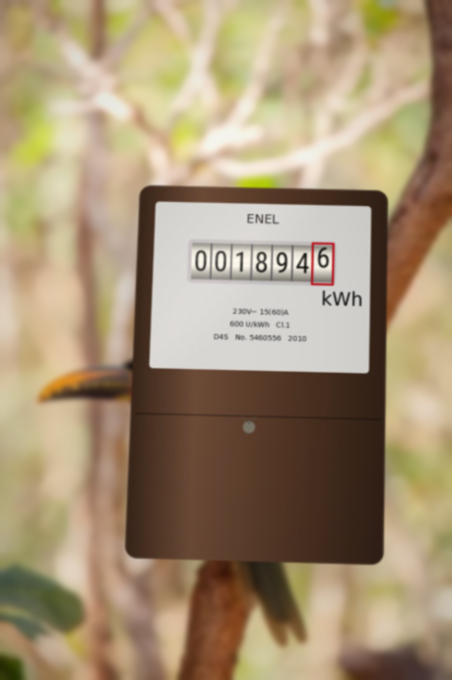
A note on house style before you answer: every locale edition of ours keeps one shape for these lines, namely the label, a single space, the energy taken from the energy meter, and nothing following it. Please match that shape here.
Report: 1894.6 kWh
